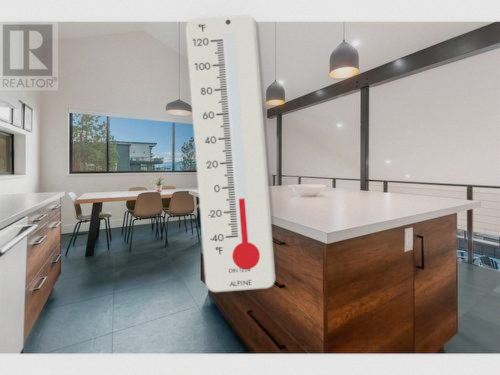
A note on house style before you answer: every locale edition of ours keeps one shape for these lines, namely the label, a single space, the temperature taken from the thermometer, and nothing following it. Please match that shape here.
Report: -10 °F
